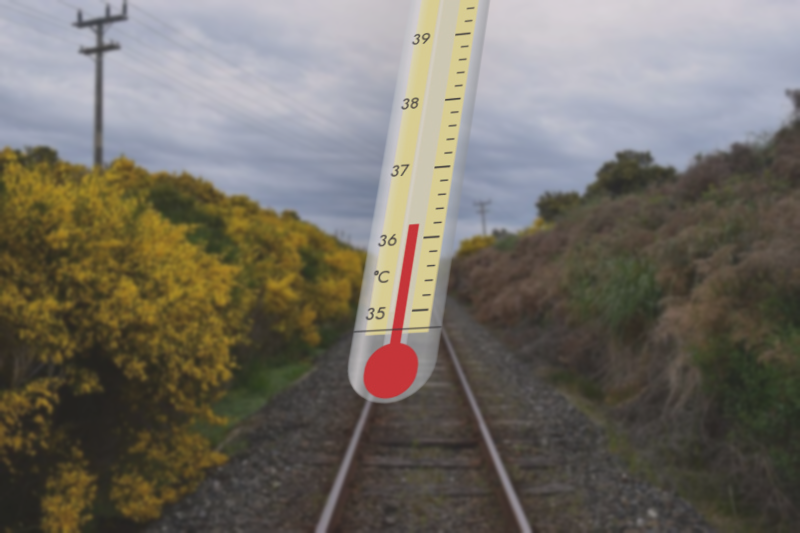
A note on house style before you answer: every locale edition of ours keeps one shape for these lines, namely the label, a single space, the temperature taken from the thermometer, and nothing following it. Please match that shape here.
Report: 36.2 °C
